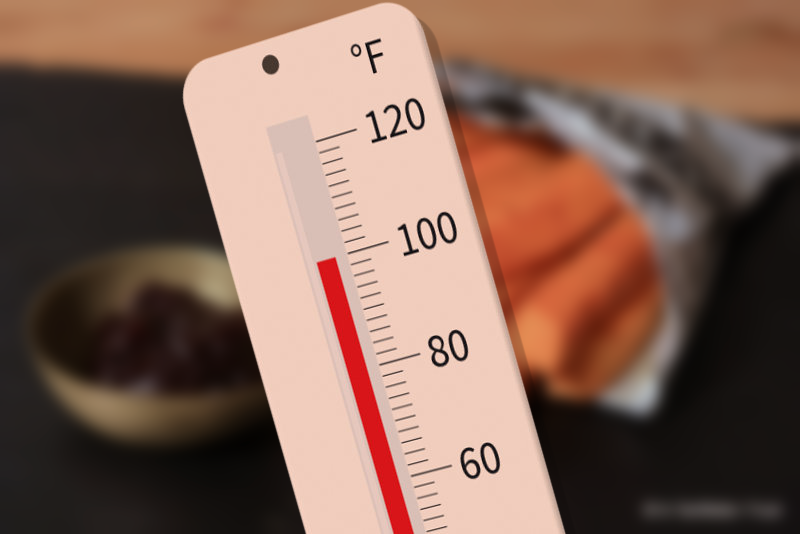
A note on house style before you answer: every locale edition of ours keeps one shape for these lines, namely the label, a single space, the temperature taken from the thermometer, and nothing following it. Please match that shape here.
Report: 100 °F
